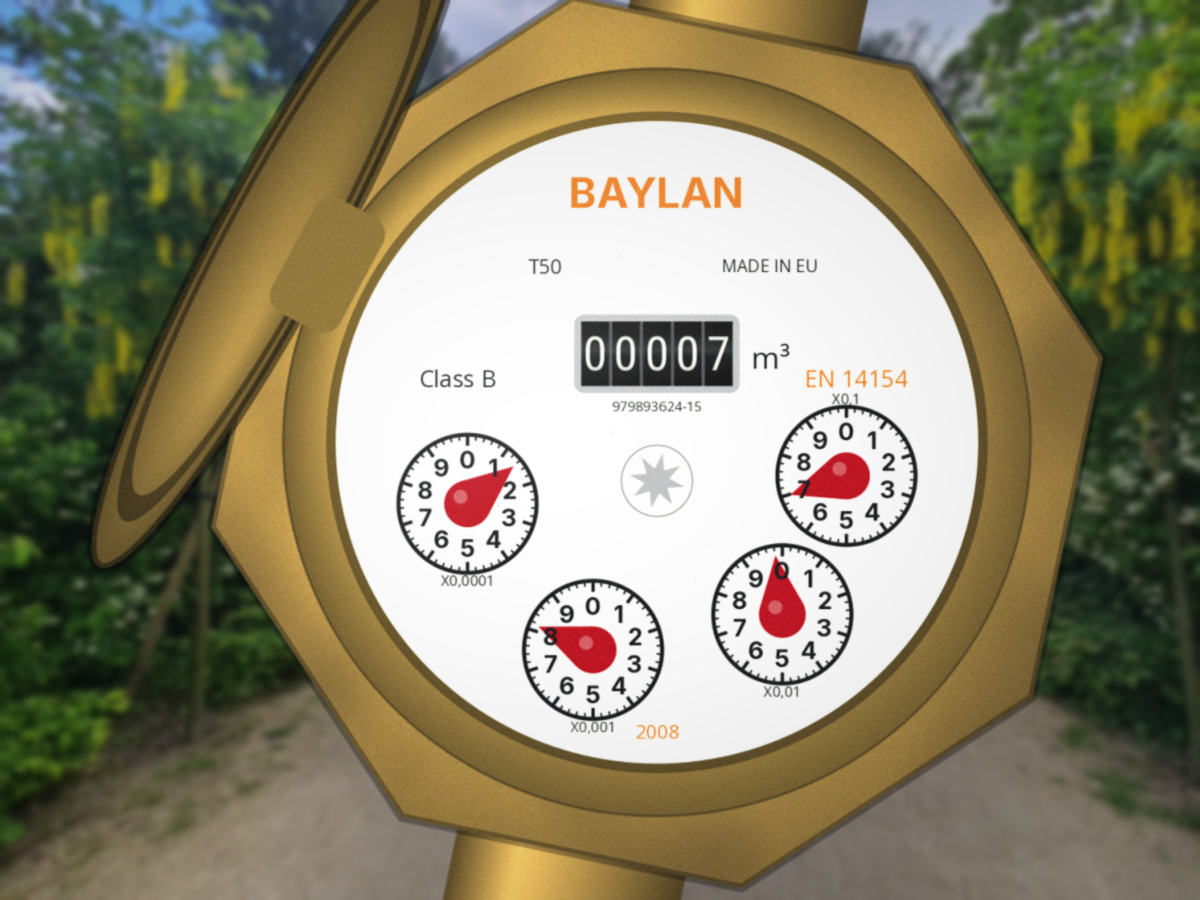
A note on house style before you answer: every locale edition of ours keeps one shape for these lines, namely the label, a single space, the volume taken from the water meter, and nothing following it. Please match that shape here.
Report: 7.6981 m³
